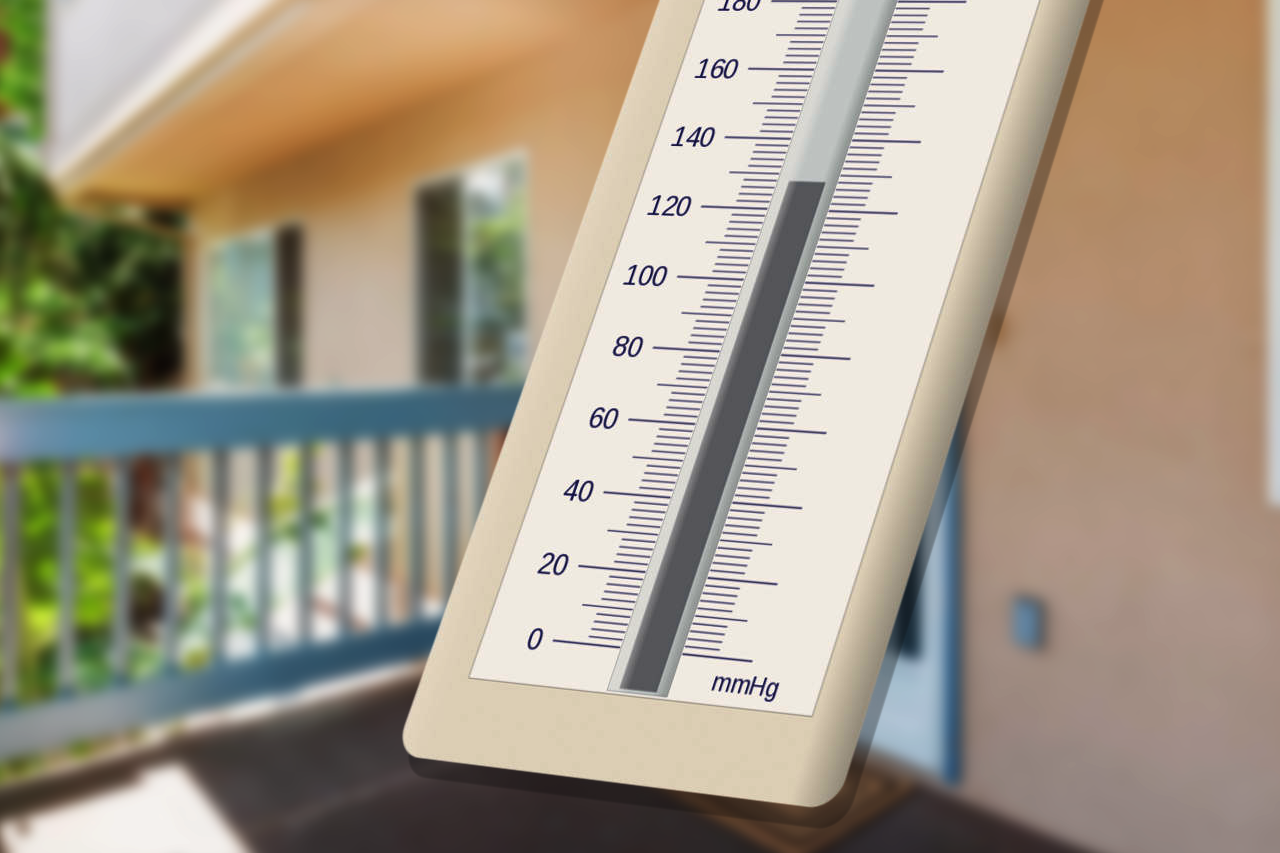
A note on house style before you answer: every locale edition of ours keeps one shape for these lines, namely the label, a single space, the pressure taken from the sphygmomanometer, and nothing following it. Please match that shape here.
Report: 128 mmHg
